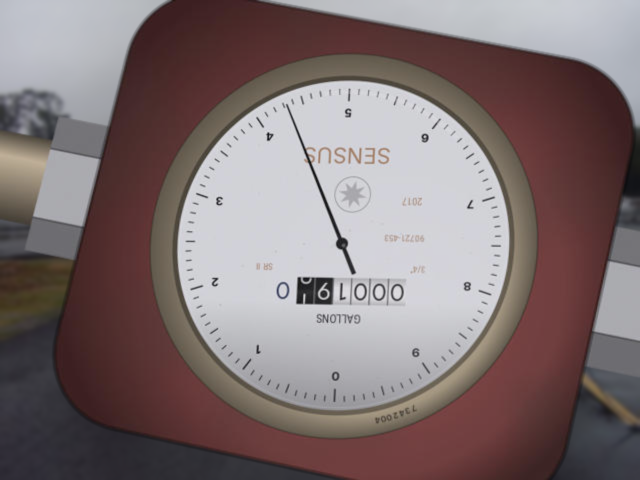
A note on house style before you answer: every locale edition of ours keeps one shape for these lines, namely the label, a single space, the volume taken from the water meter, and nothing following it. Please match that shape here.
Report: 1914.3 gal
